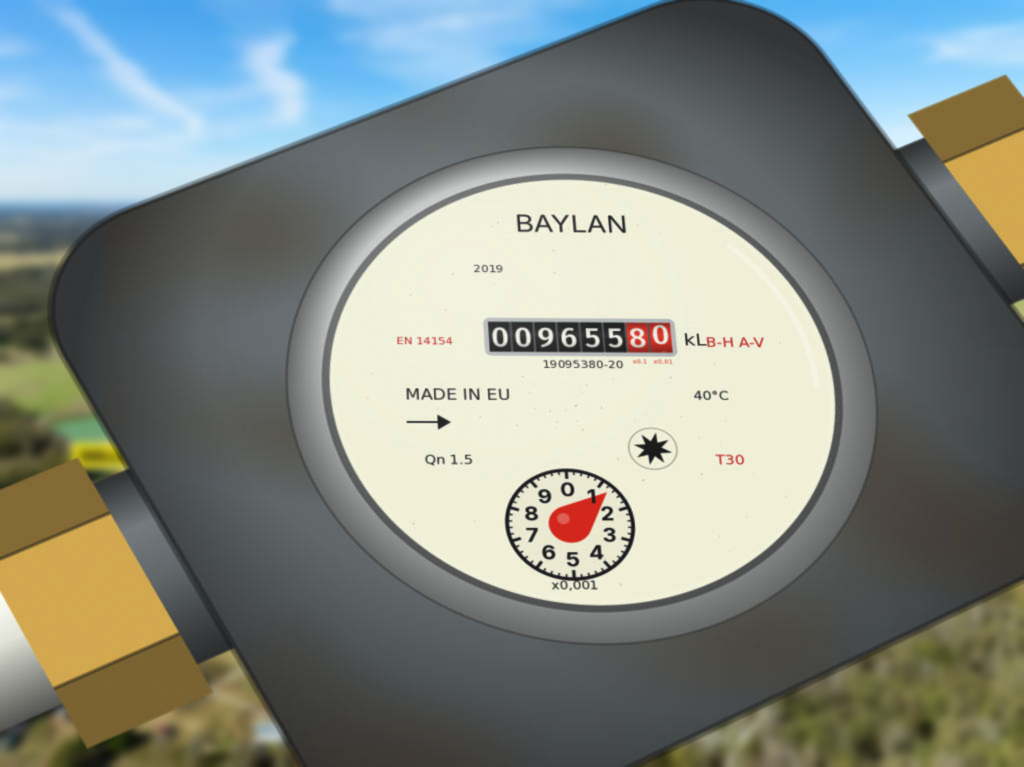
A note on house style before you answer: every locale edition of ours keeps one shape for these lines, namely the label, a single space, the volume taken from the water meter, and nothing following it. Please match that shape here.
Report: 9655.801 kL
